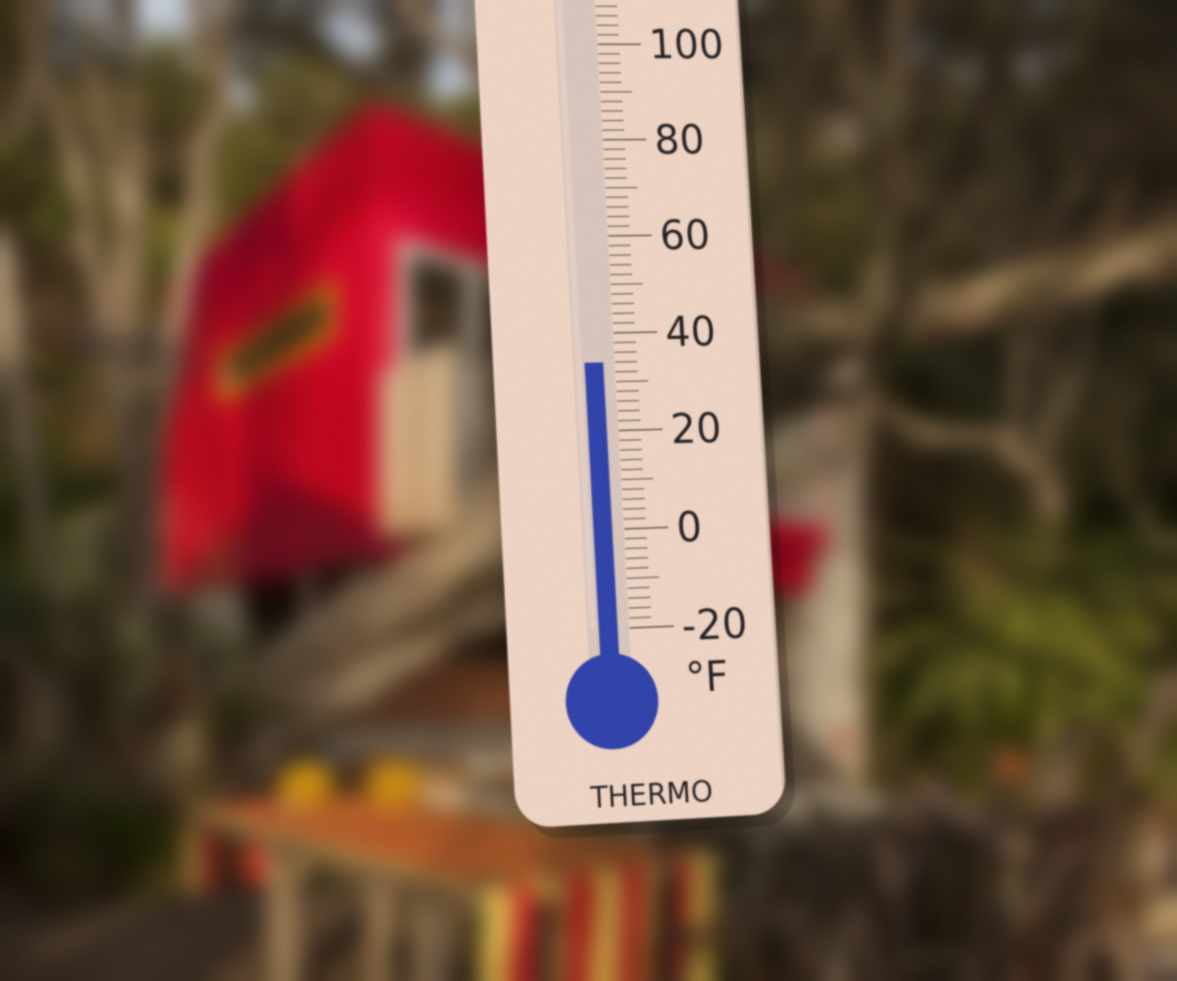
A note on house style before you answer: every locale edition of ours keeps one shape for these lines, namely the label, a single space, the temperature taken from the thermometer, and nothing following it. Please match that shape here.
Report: 34 °F
